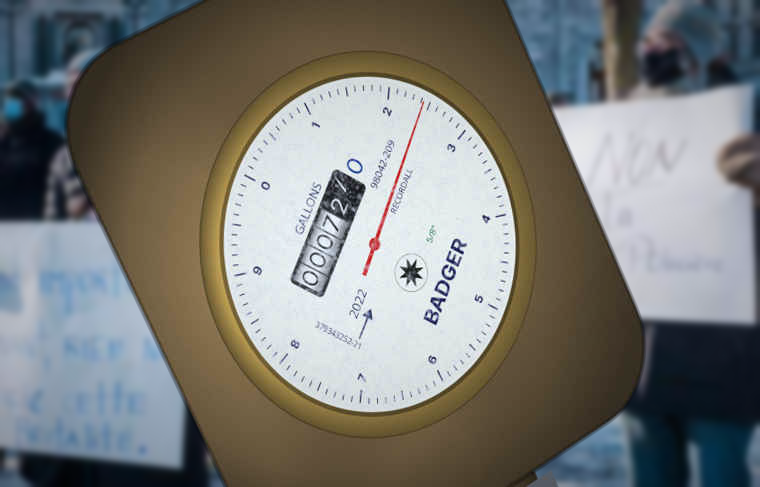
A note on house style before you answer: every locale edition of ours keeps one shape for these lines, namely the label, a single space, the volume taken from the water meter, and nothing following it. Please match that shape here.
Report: 7272.4 gal
